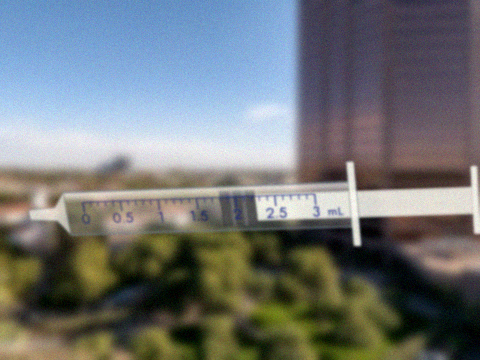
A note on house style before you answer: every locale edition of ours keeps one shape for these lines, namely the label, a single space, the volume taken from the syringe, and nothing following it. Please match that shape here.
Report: 1.8 mL
